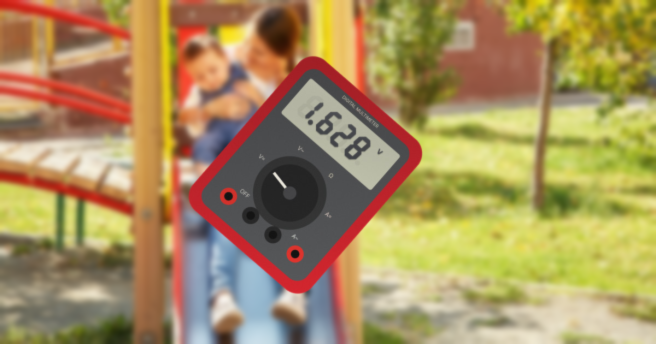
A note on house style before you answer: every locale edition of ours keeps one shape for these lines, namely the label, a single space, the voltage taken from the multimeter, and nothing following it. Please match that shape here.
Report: 1.628 V
